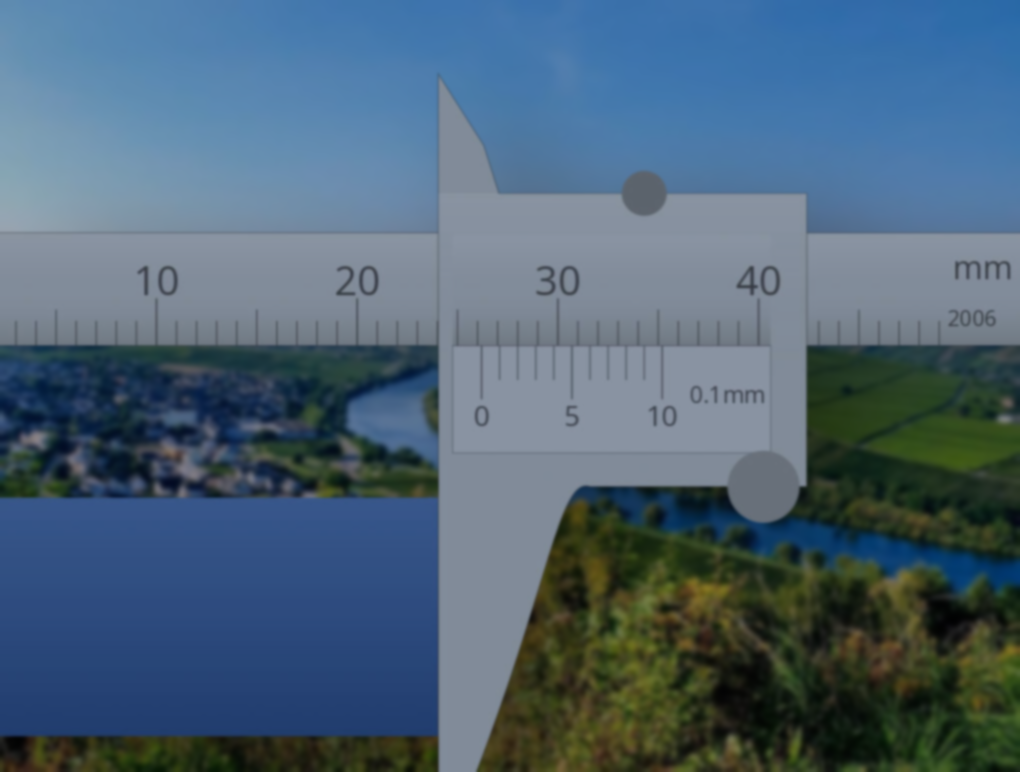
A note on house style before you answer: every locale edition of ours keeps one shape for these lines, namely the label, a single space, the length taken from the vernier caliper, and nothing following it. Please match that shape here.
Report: 26.2 mm
